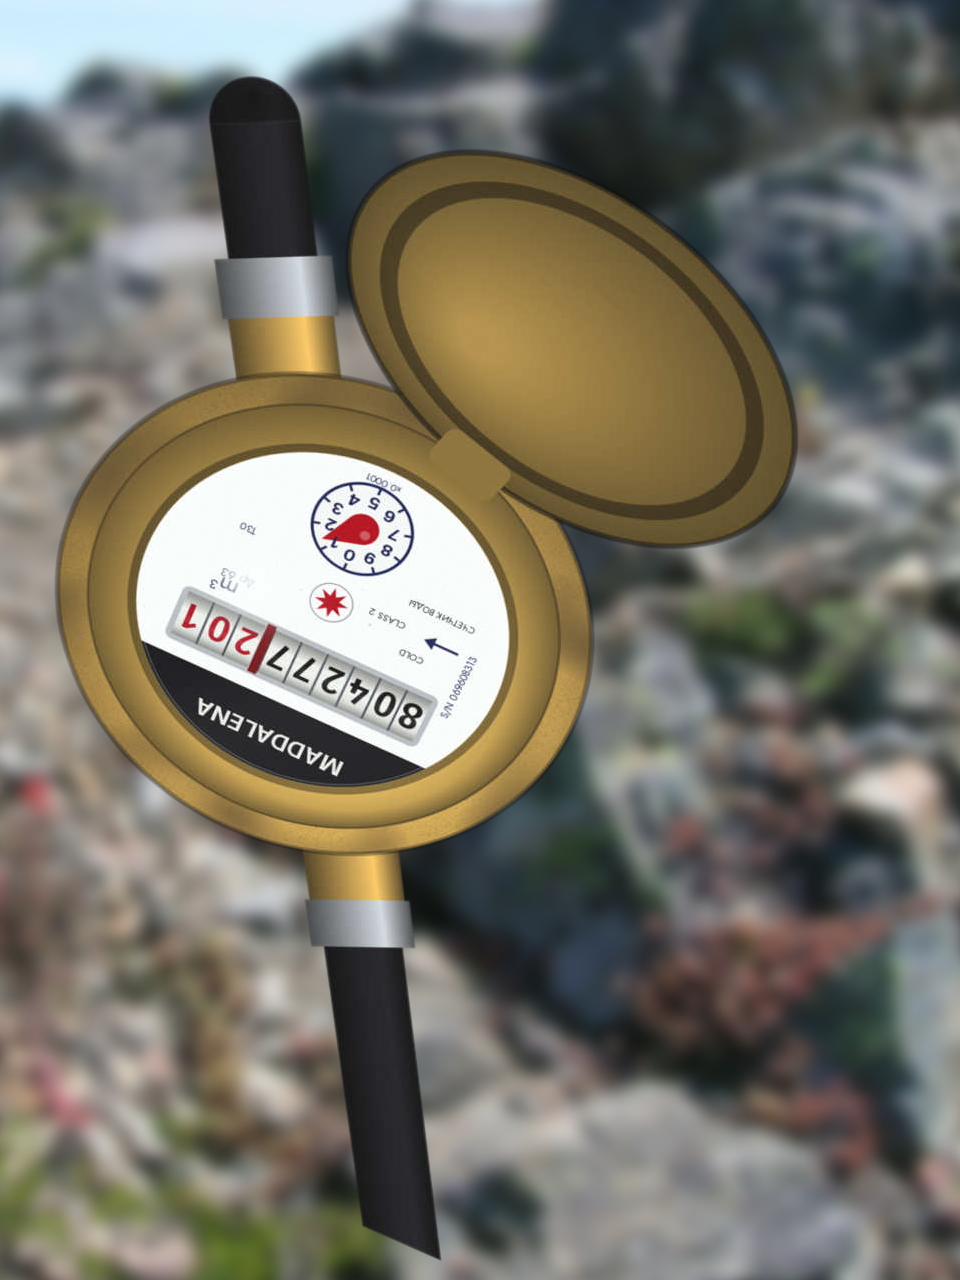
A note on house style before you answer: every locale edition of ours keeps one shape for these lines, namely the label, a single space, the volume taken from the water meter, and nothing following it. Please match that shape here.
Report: 804277.2011 m³
